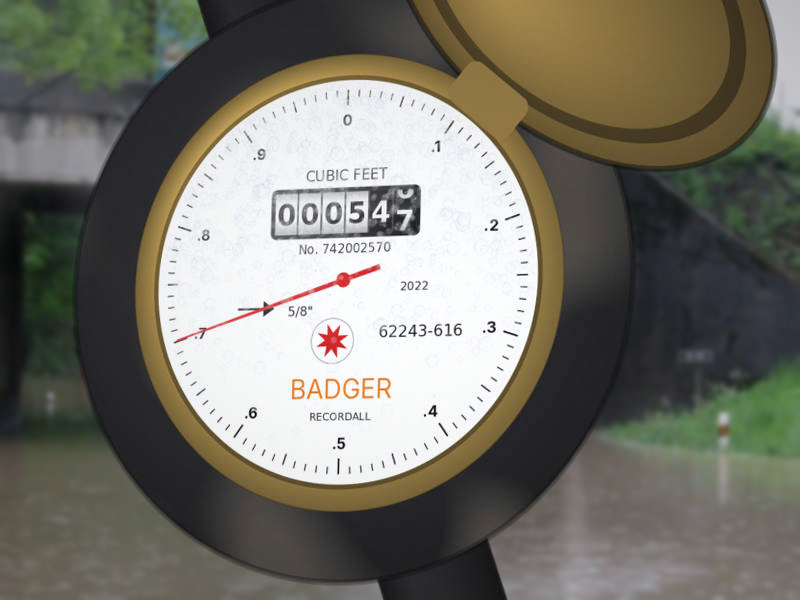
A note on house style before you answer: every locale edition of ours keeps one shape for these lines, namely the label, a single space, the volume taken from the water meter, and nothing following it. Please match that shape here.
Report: 546.70 ft³
